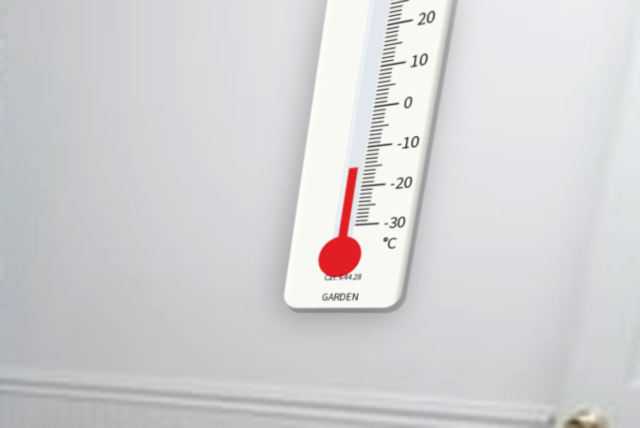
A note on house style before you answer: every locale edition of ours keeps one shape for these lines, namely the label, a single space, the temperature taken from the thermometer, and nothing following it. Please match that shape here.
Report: -15 °C
